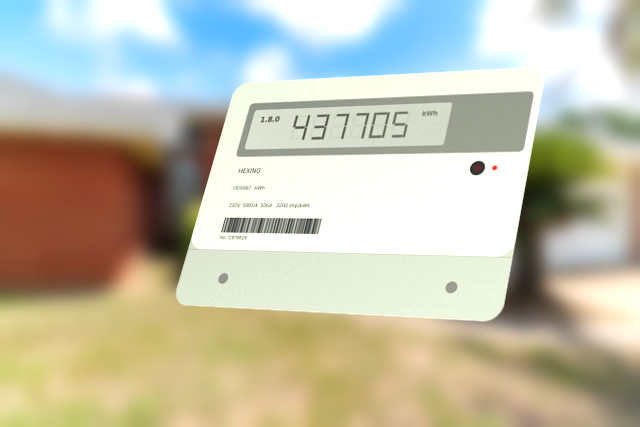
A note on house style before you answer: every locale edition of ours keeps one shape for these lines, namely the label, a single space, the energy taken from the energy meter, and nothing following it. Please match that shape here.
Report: 437705 kWh
